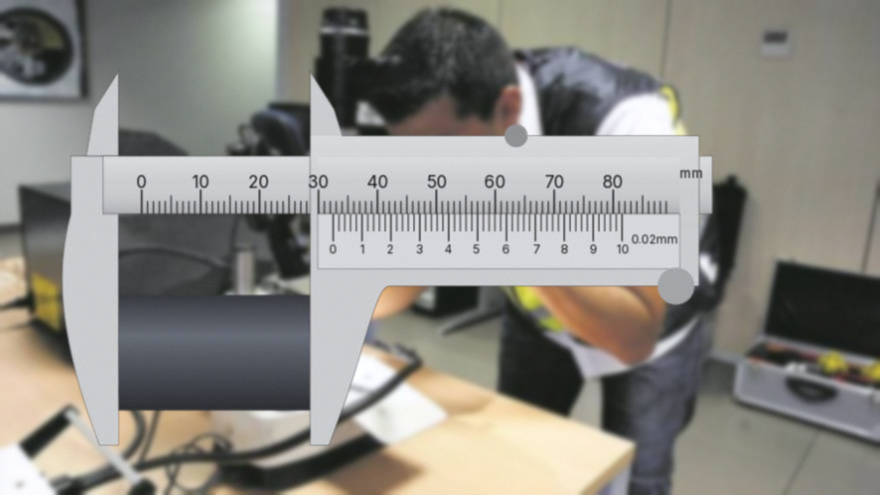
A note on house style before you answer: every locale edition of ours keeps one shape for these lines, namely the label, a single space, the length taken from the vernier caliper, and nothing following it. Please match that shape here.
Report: 32.5 mm
